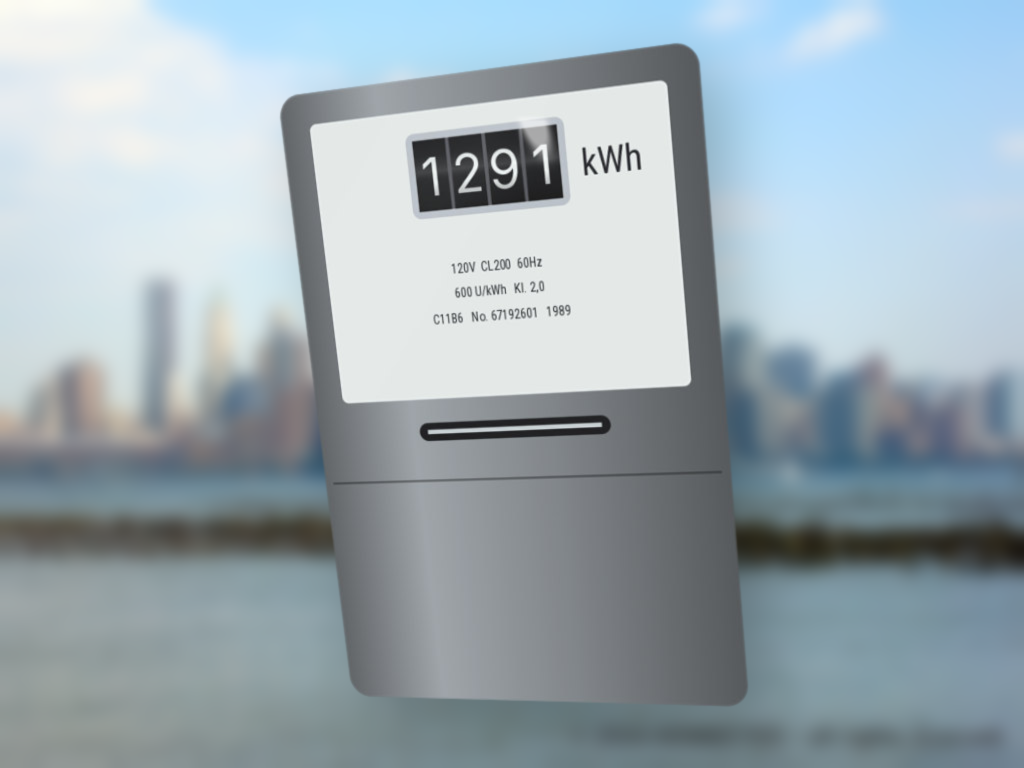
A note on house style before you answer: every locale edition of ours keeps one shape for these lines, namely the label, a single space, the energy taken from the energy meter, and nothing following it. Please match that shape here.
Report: 1291 kWh
